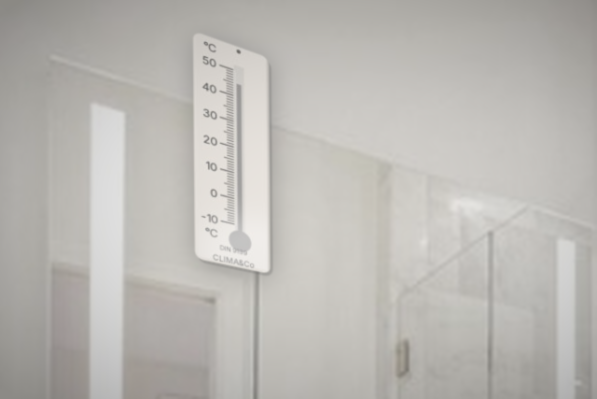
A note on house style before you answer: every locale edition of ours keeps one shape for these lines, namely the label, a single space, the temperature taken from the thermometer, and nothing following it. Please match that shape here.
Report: 45 °C
